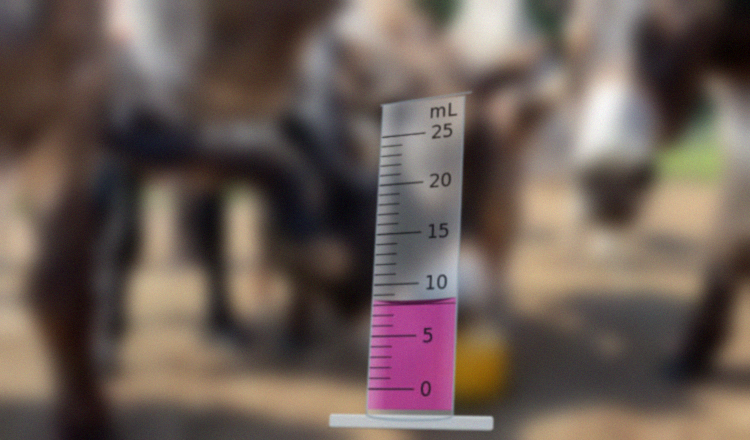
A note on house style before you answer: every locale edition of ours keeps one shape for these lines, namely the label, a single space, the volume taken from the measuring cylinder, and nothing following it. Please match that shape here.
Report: 8 mL
